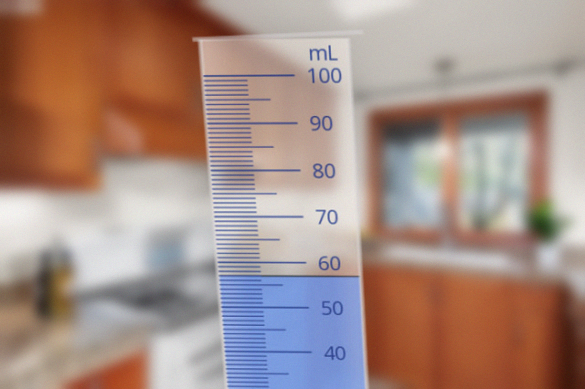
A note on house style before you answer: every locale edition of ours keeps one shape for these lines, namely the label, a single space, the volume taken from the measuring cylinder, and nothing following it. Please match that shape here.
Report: 57 mL
